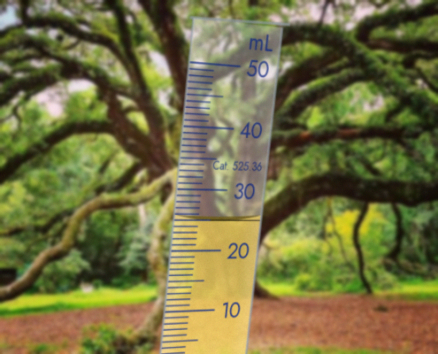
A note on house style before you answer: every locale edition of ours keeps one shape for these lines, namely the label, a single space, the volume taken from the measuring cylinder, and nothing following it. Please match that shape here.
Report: 25 mL
